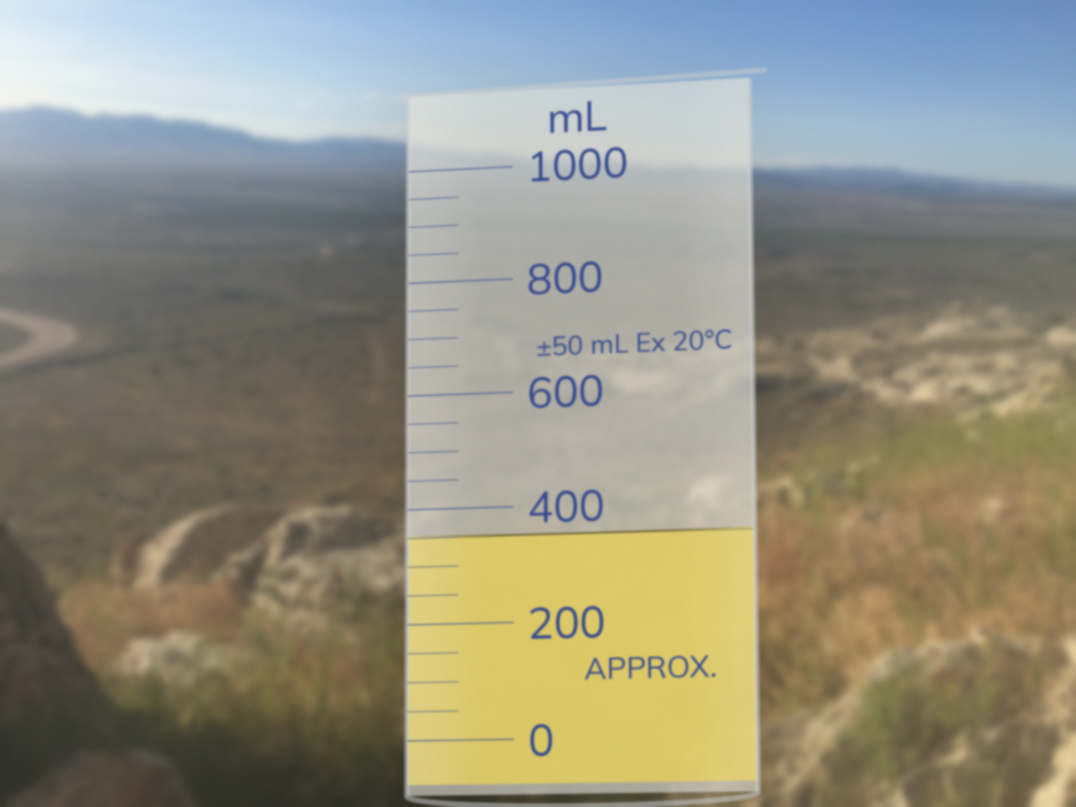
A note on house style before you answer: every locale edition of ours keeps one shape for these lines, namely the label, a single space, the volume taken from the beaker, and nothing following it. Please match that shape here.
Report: 350 mL
